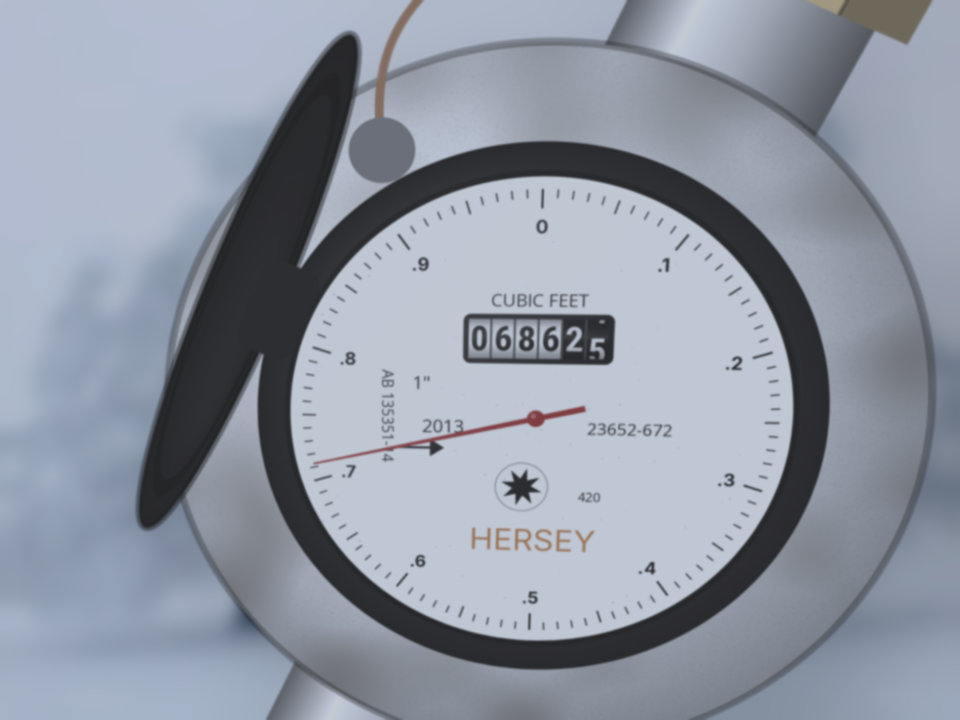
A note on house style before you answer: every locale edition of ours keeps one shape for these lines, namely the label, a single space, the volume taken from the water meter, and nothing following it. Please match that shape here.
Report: 68624.71 ft³
